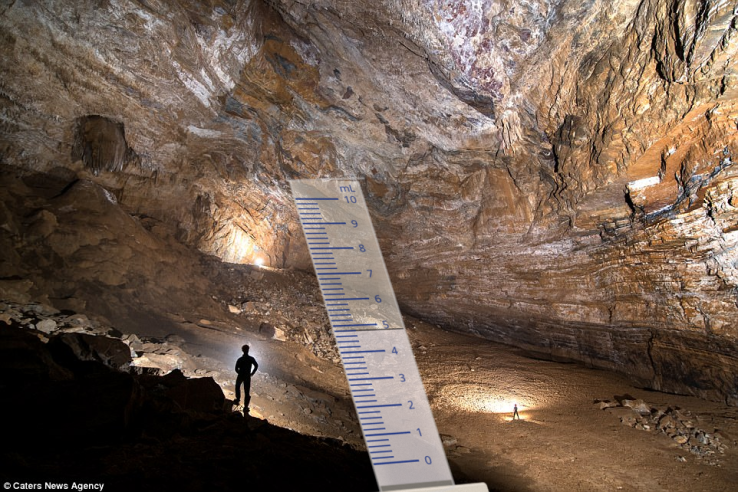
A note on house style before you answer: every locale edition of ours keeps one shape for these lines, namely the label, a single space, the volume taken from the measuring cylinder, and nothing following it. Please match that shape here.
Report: 4.8 mL
